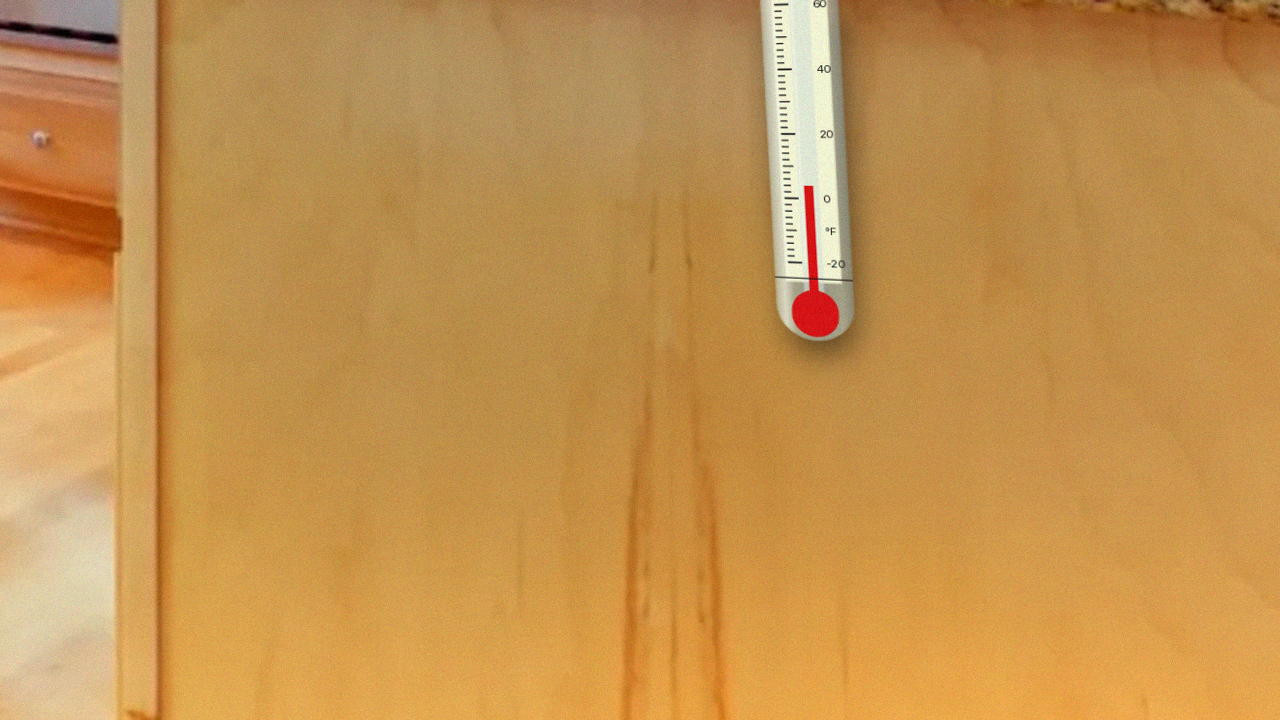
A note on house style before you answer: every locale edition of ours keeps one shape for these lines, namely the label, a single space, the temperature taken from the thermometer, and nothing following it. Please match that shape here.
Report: 4 °F
